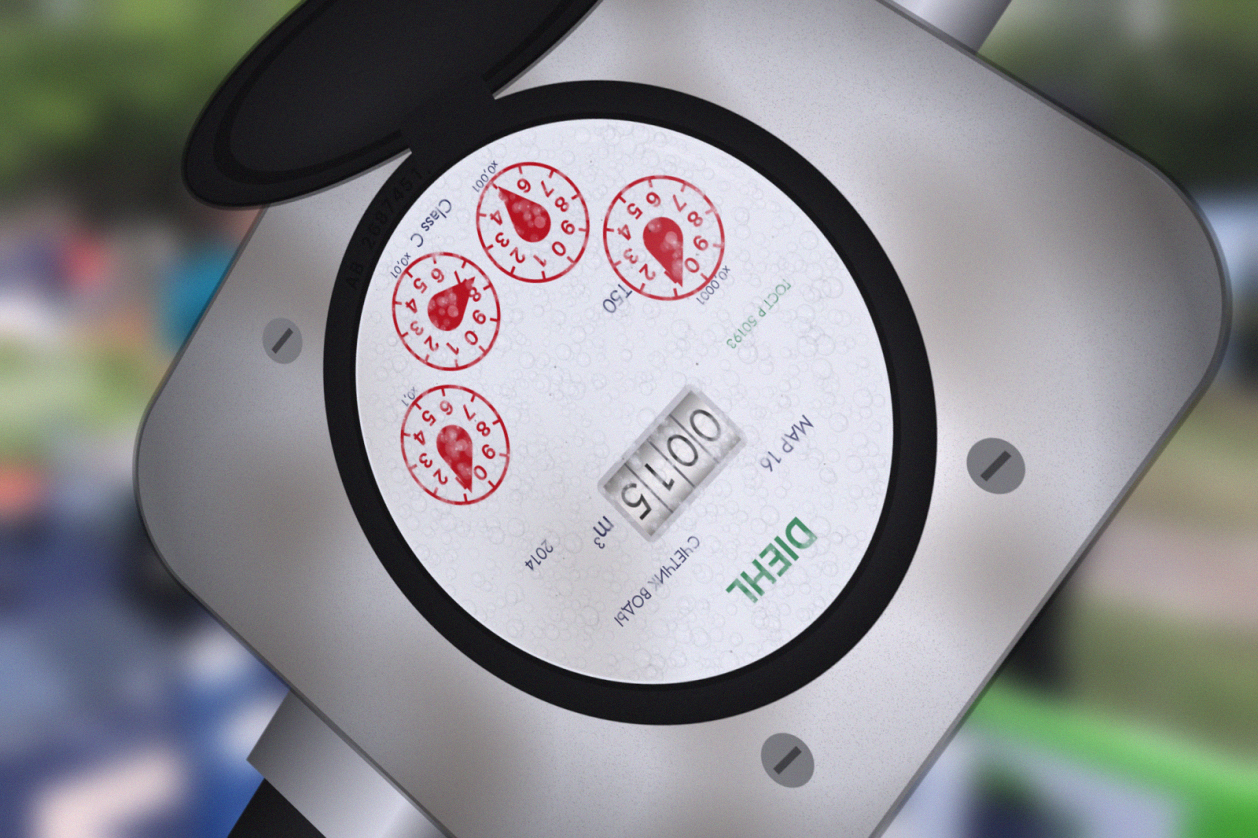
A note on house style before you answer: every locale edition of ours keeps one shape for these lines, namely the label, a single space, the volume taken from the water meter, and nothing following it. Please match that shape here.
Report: 15.0750 m³
